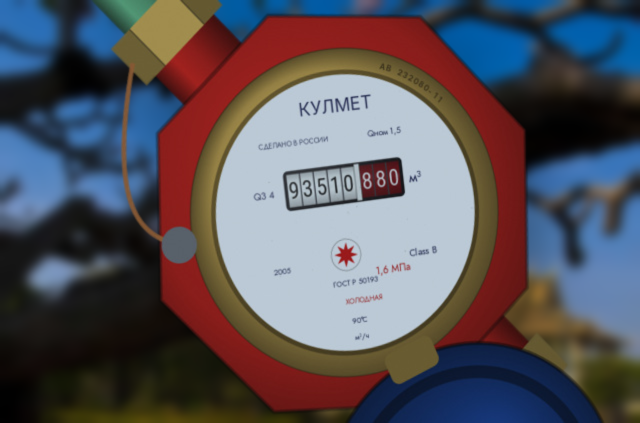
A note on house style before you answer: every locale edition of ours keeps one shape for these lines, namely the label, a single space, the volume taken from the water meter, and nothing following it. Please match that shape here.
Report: 93510.880 m³
